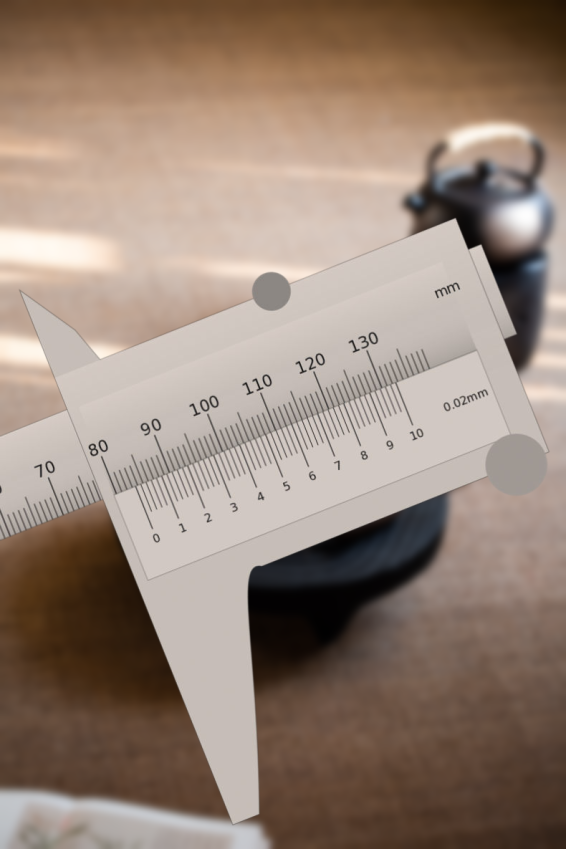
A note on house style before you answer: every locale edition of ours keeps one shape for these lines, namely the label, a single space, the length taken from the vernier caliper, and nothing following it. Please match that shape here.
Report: 83.6 mm
